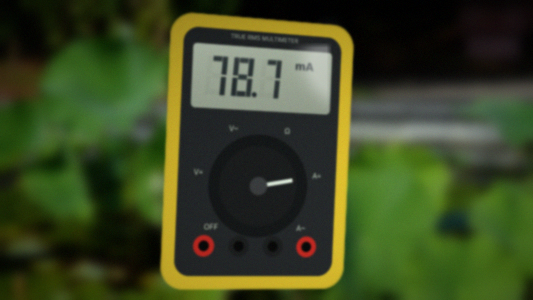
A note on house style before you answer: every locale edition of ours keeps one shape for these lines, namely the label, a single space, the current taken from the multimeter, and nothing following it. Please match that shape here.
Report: 78.7 mA
